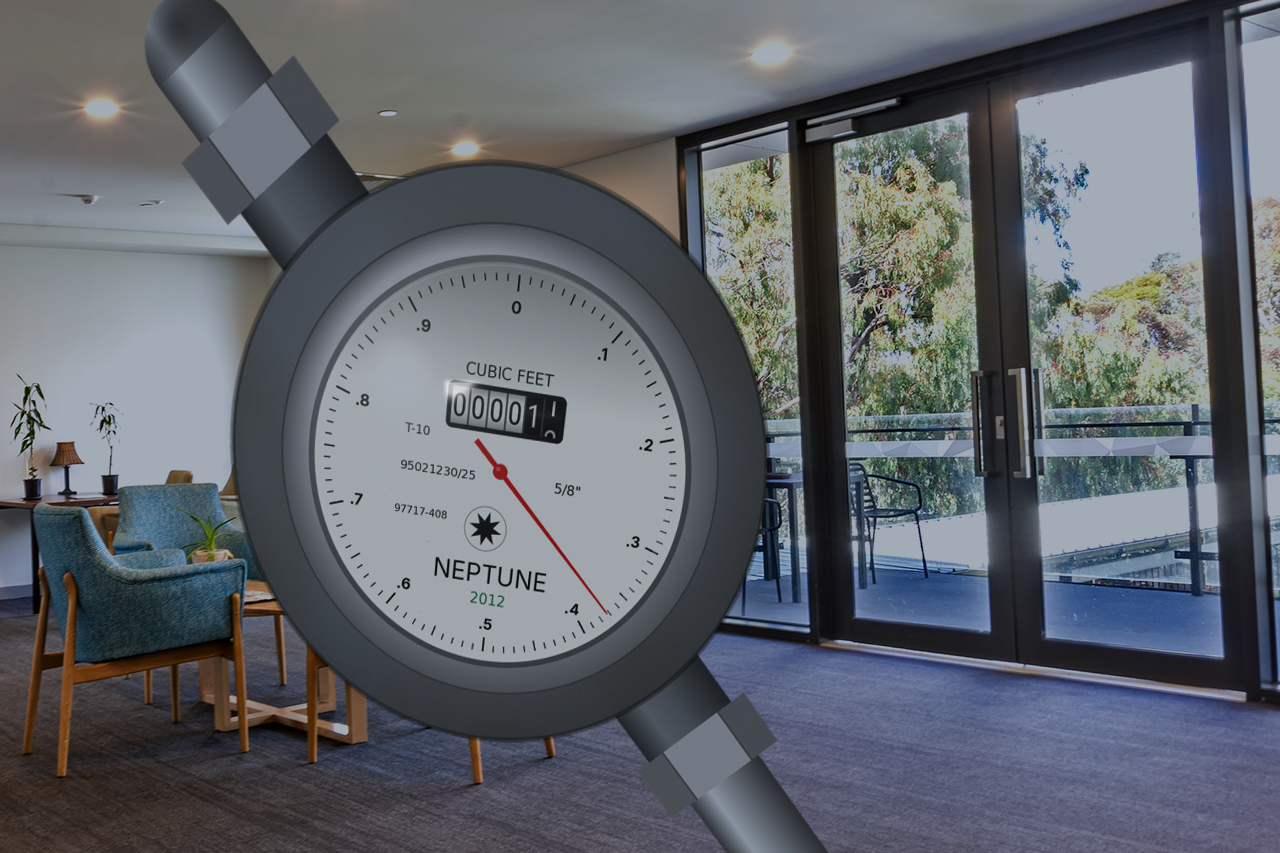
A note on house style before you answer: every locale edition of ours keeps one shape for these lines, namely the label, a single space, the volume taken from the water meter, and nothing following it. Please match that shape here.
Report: 11.37 ft³
